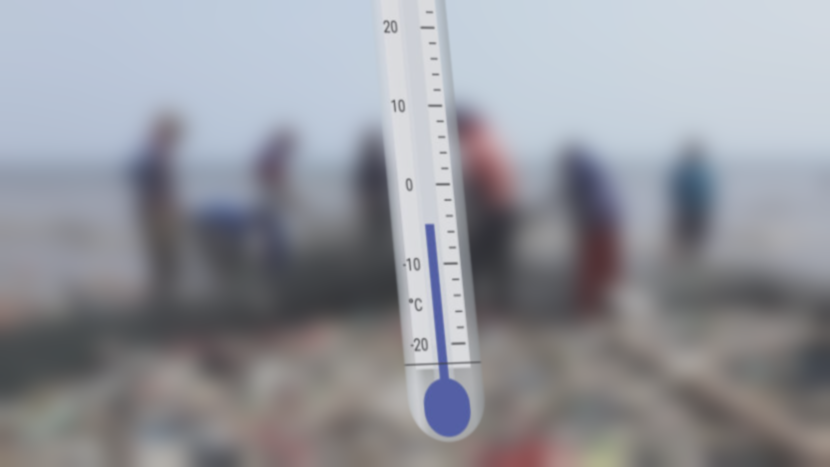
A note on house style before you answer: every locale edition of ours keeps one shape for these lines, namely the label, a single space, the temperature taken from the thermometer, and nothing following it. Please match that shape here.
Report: -5 °C
